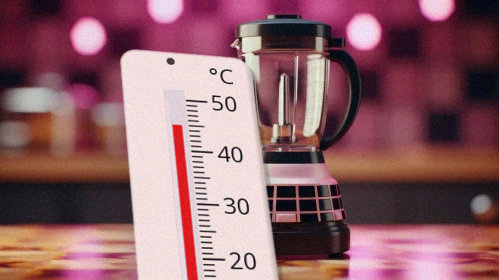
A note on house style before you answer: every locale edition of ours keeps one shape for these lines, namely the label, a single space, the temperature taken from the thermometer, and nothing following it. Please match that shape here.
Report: 45 °C
